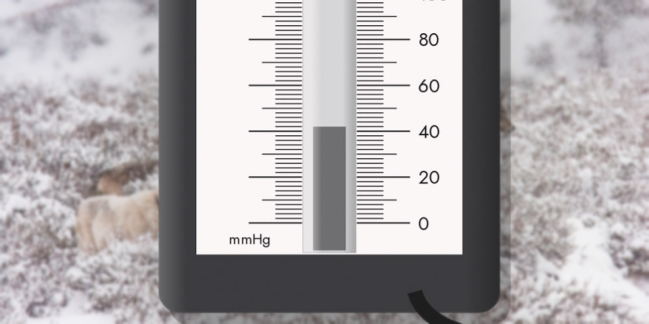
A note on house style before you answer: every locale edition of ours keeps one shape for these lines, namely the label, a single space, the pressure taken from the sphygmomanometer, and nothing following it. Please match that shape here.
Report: 42 mmHg
